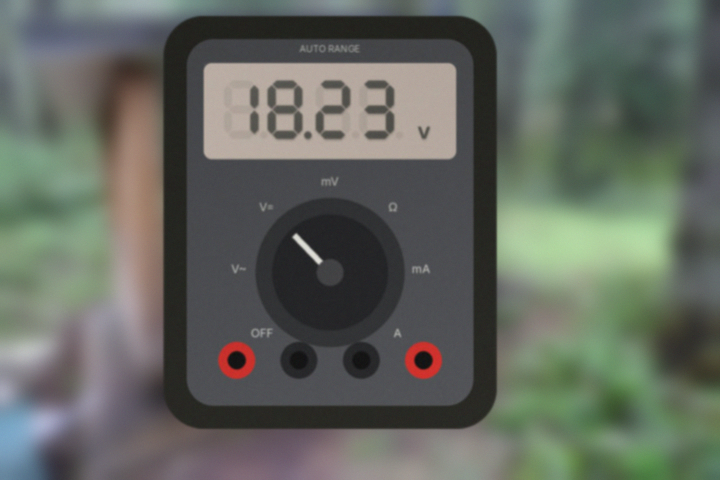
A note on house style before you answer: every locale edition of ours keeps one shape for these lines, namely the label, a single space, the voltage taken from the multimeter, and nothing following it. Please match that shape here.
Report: 18.23 V
